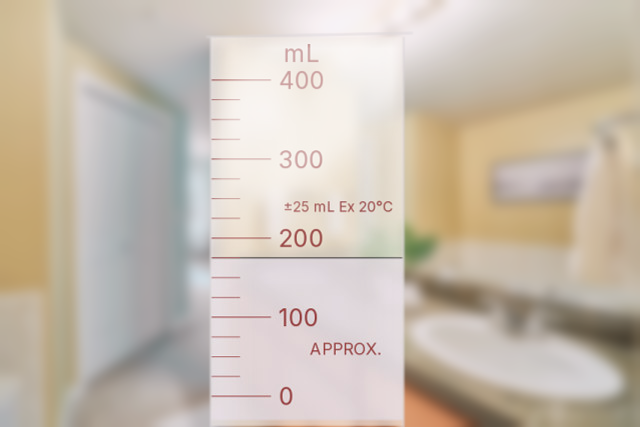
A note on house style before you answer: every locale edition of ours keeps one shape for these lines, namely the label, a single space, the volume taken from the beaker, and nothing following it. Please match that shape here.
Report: 175 mL
